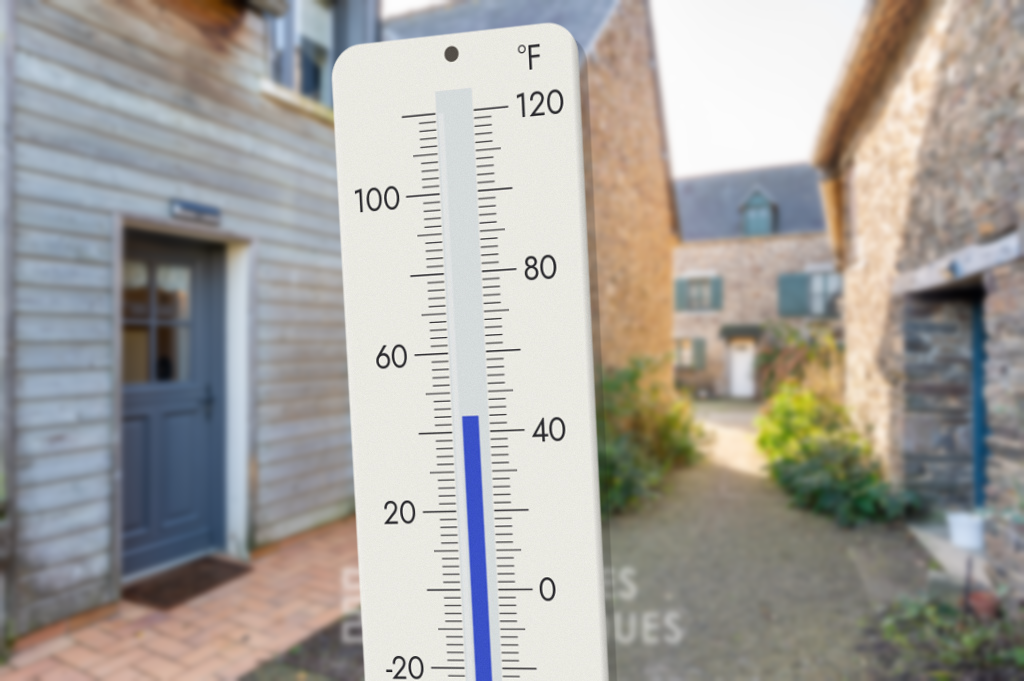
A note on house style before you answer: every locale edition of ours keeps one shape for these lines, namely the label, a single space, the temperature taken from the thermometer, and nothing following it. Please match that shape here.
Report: 44 °F
